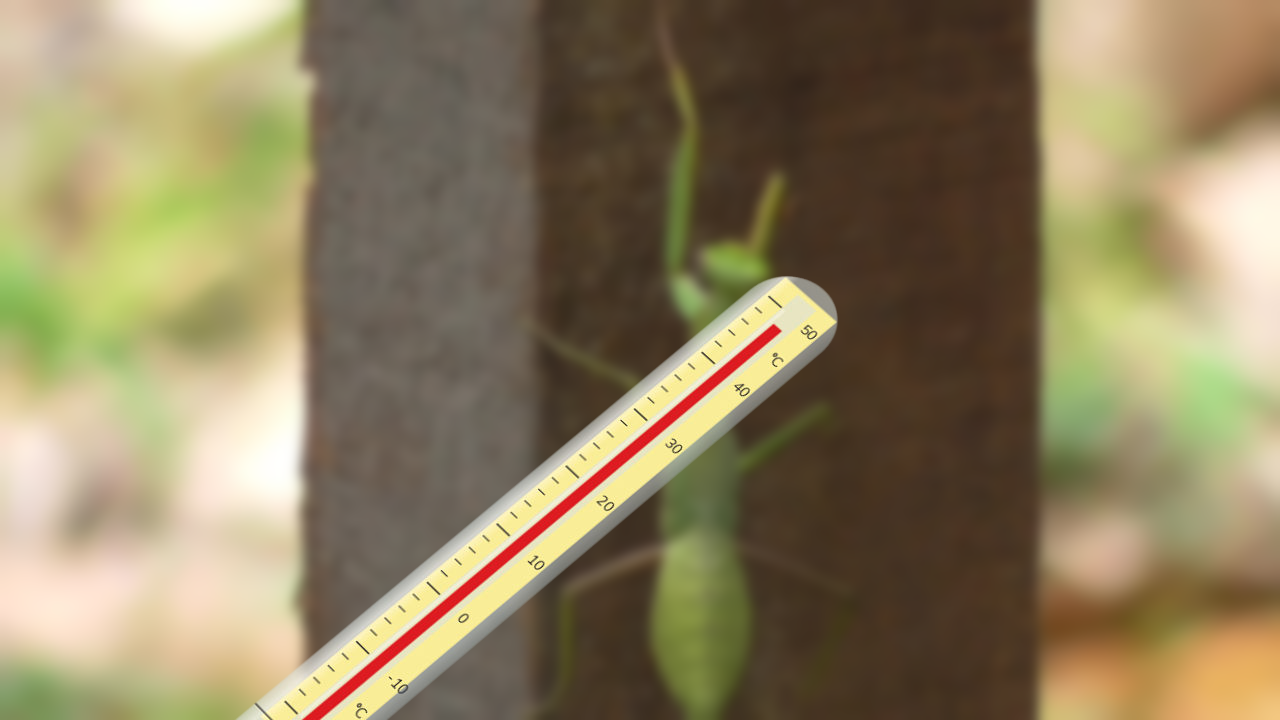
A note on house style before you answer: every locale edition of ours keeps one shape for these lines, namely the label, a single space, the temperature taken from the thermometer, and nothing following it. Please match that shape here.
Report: 48 °C
